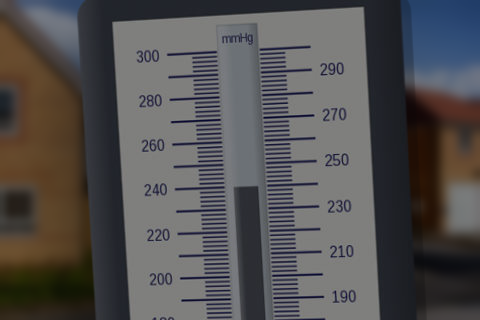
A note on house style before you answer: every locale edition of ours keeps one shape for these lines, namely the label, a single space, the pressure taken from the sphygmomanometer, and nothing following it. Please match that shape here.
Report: 240 mmHg
